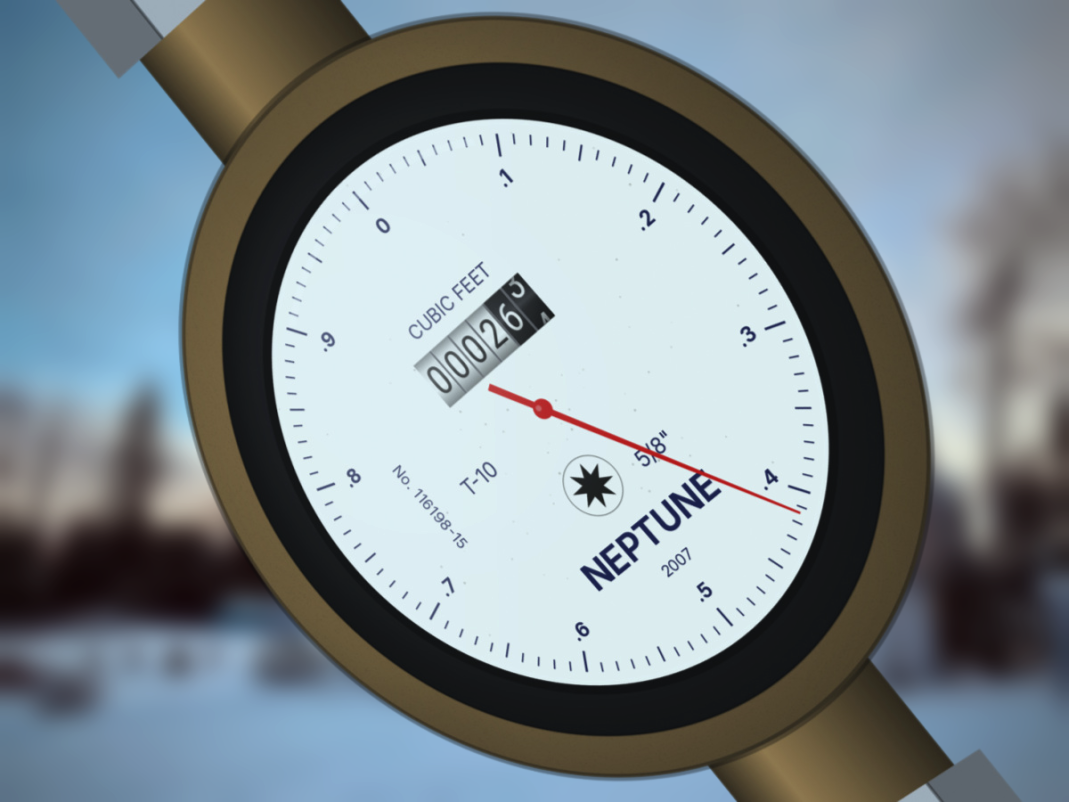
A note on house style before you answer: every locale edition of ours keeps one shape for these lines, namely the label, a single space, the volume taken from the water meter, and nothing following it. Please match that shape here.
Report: 263.41 ft³
